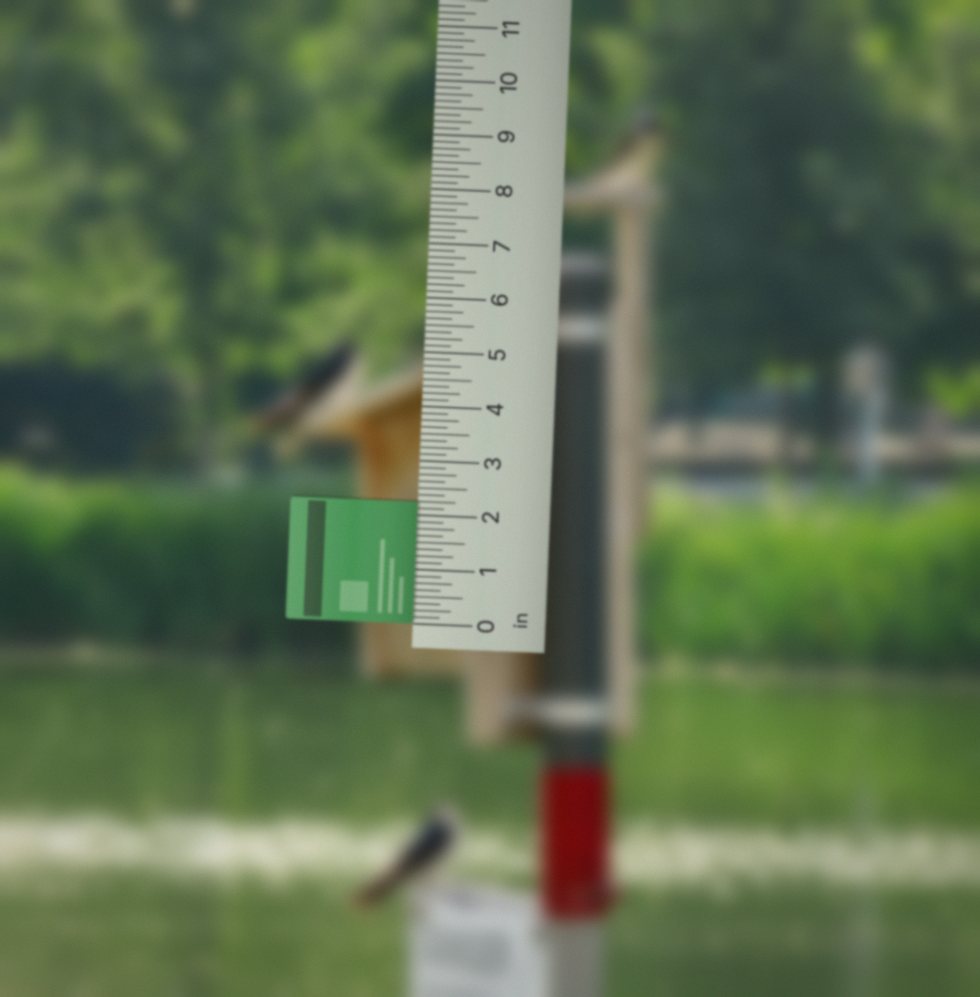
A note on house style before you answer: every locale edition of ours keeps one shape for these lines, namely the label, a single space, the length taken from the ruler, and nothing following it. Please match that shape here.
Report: 2.25 in
